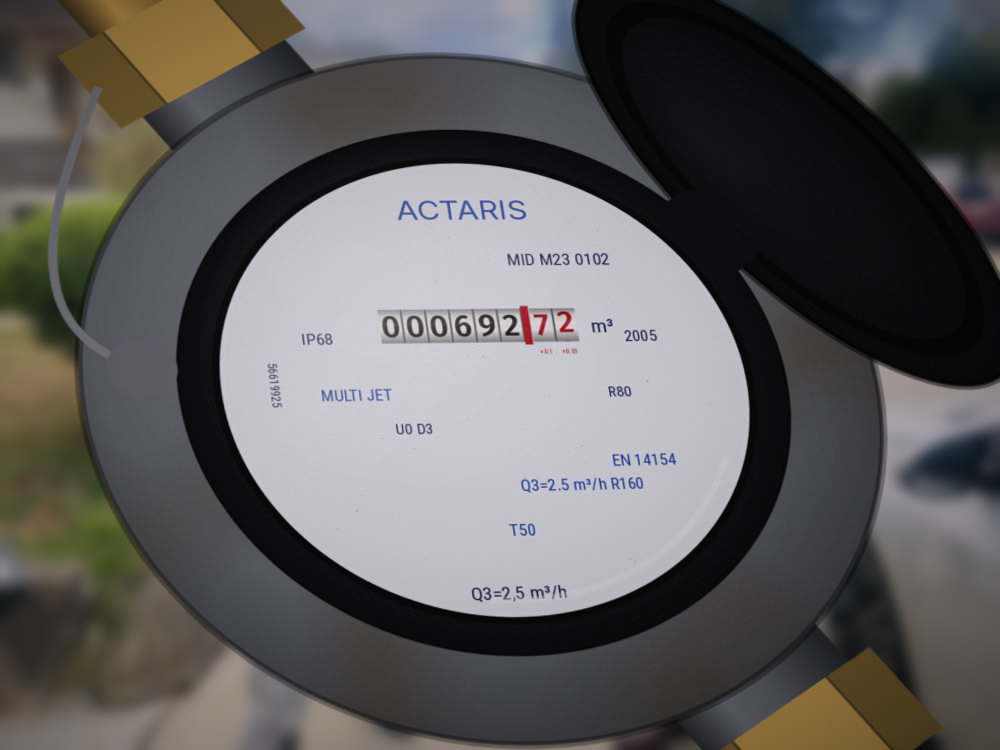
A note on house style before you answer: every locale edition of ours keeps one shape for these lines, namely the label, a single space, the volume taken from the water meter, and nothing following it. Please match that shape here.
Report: 692.72 m³
